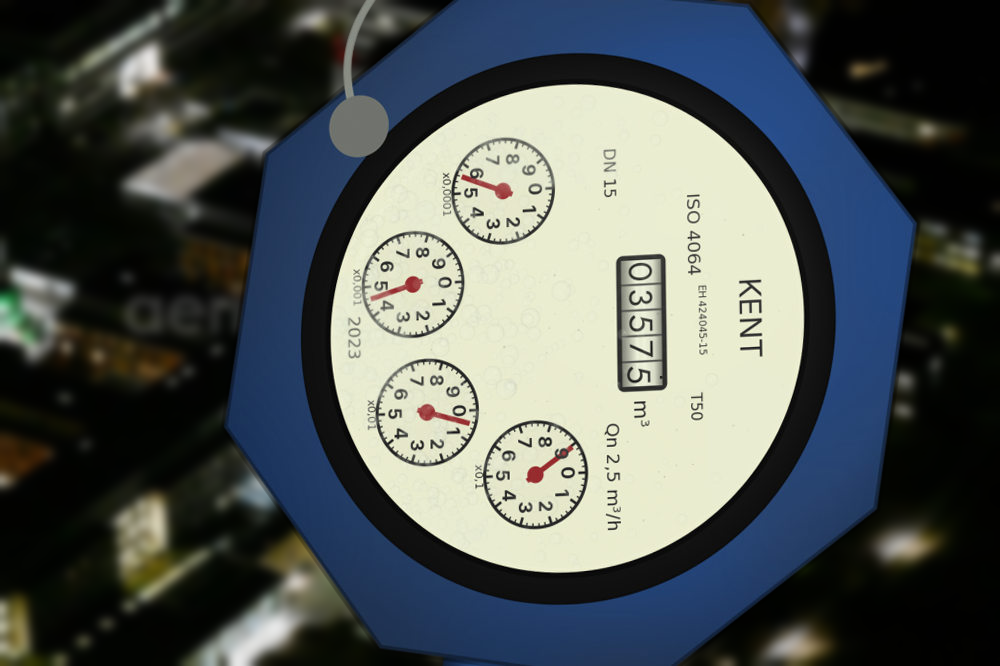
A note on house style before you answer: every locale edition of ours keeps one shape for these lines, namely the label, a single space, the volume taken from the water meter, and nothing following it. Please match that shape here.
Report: 3574.9045 m³
